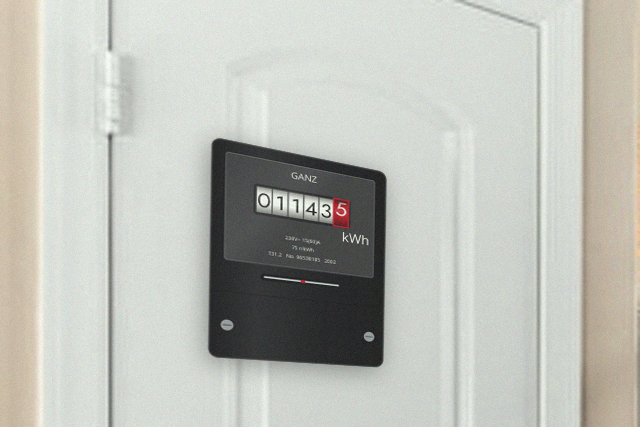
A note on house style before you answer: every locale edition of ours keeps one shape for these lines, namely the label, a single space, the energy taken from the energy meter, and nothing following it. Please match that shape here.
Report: 1143.5 kWh
